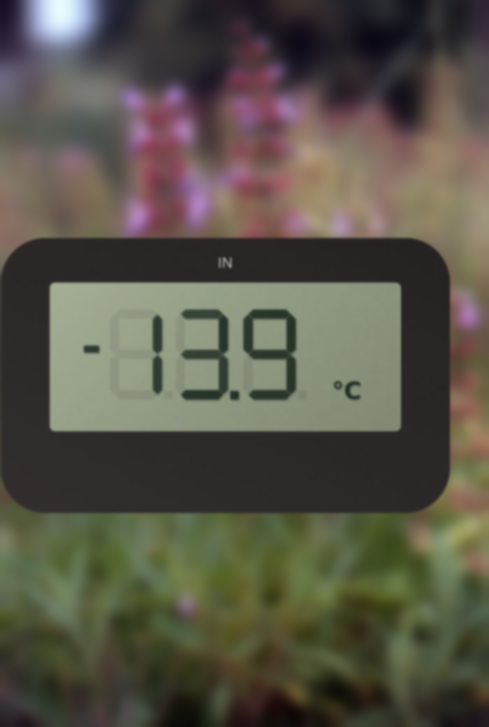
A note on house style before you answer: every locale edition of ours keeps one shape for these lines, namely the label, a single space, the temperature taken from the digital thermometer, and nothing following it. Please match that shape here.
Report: -13.9 °C
